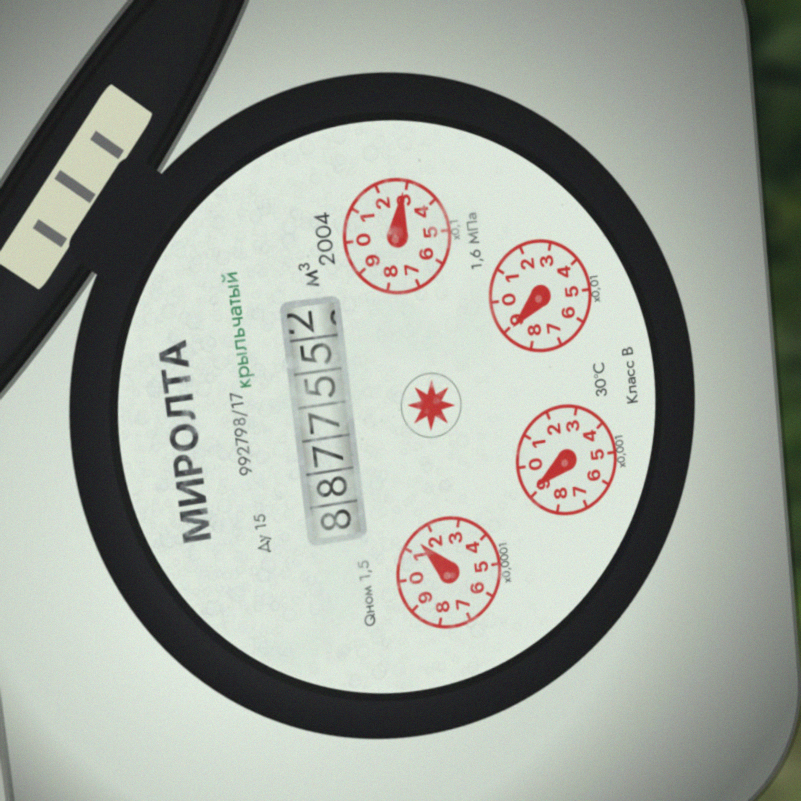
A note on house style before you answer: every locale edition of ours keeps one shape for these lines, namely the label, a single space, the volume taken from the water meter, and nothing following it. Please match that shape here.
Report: 8877552.2891 m³
